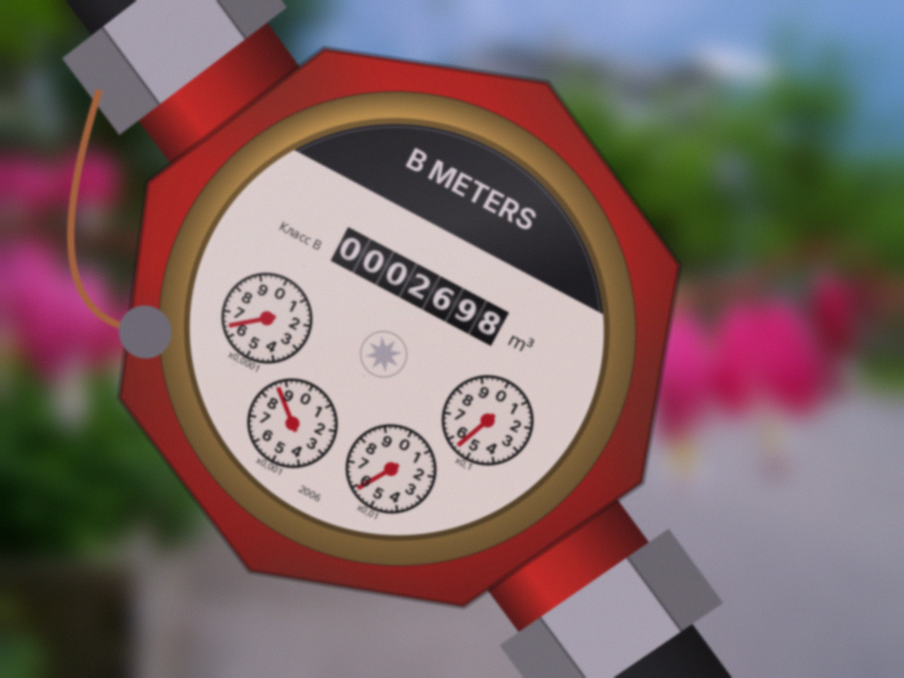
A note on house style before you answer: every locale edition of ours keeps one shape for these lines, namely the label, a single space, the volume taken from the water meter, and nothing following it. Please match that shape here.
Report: 2698.5586 m³
